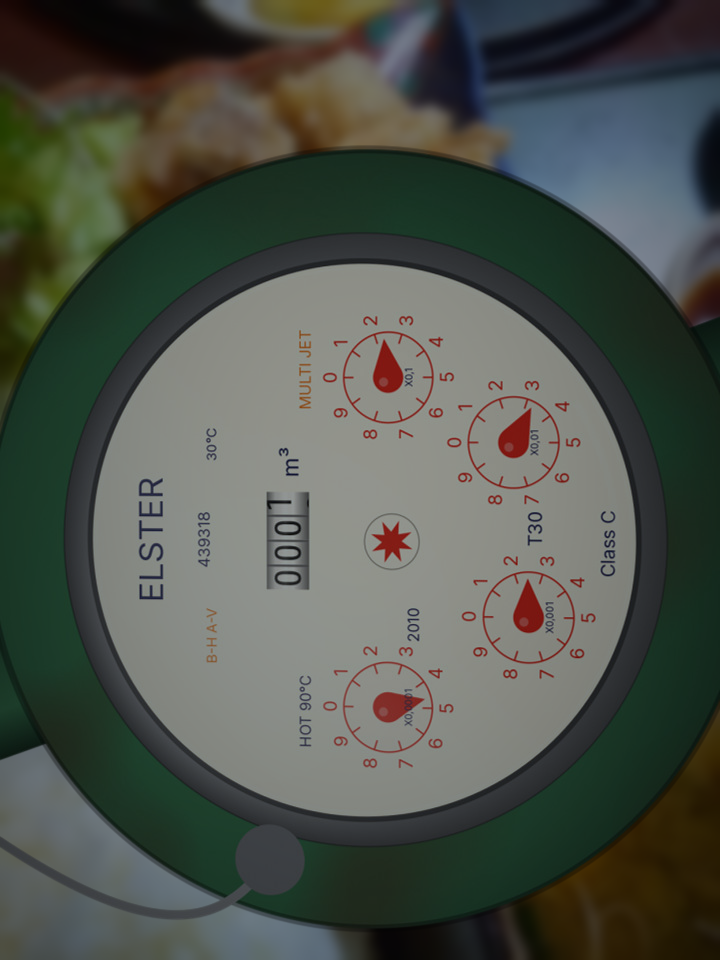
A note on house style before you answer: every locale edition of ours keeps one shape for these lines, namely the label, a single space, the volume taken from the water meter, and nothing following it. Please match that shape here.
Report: 1.2324 m³
